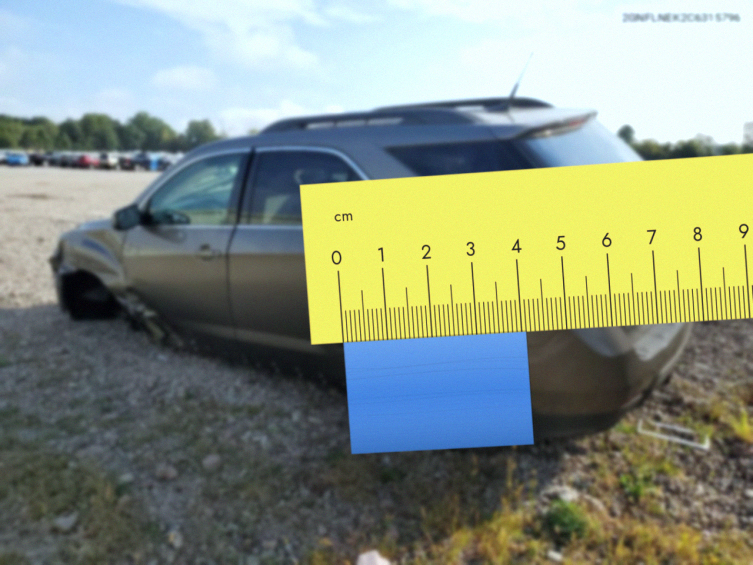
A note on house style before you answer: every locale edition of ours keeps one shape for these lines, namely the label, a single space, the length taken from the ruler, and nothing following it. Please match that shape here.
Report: 4.1 cm
